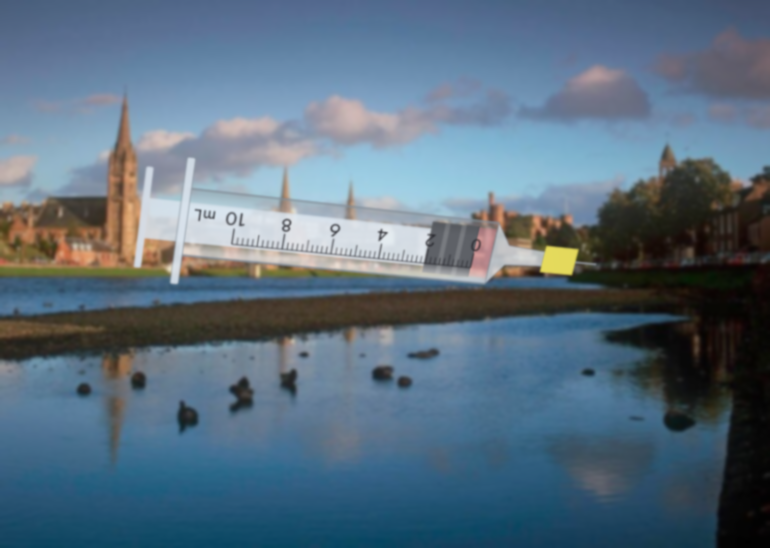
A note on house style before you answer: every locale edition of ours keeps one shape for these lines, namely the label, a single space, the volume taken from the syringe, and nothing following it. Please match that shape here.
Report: 0 mL
